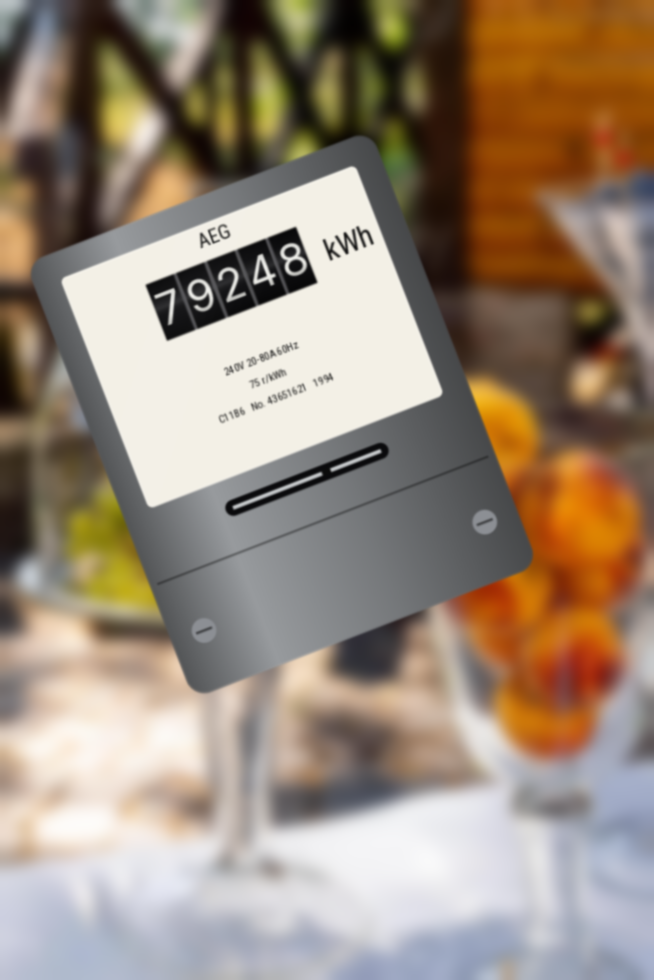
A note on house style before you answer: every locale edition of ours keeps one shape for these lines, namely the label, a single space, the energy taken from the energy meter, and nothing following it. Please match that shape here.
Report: 79248 kWh
